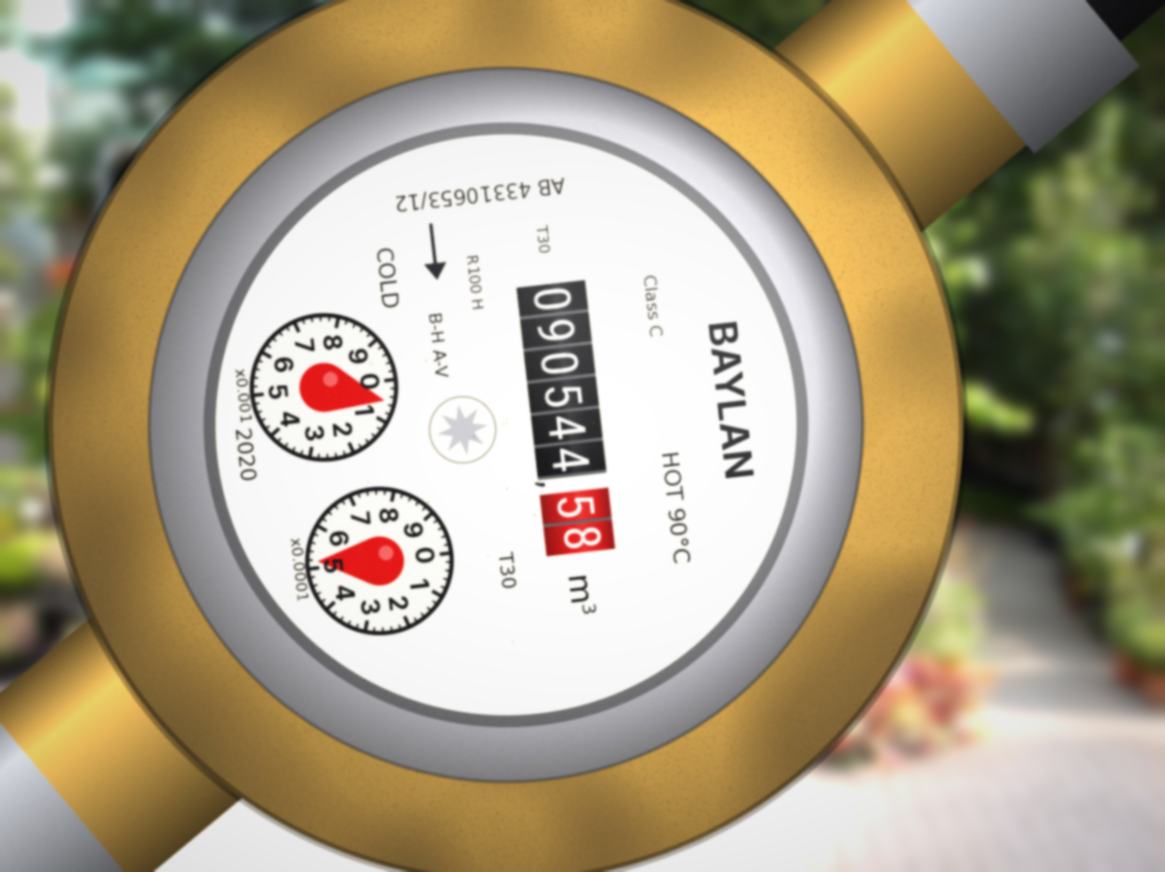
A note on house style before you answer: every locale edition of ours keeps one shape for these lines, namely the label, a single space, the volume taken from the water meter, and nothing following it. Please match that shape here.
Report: 90544.5805 m³
